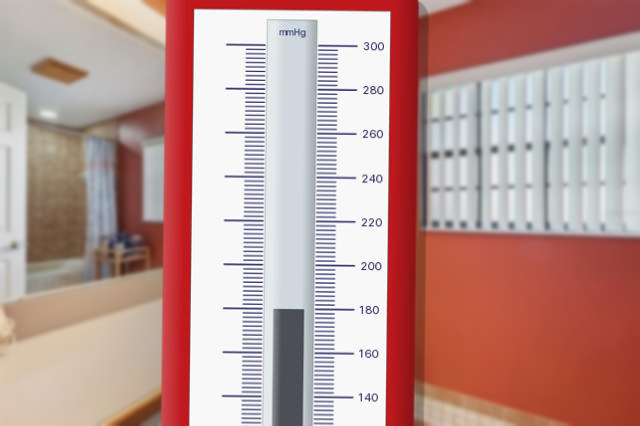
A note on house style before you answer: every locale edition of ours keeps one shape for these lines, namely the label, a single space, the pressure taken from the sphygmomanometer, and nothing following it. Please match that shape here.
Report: 180 mmHg
